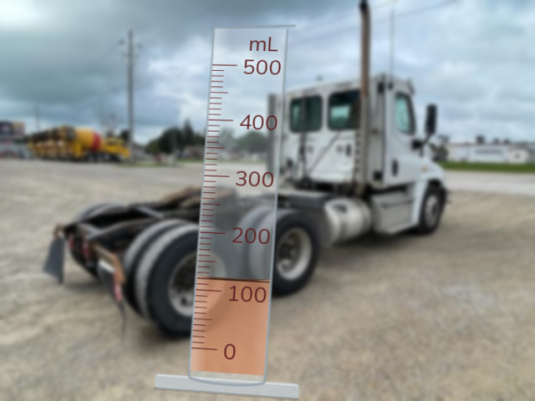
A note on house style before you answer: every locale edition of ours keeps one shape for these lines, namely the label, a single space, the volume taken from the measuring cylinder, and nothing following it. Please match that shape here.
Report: 120 mL
